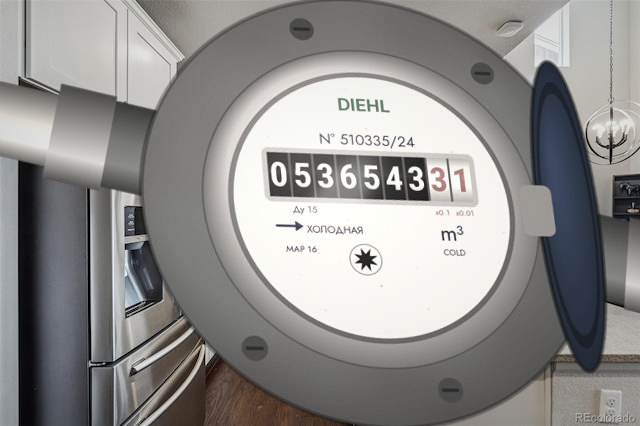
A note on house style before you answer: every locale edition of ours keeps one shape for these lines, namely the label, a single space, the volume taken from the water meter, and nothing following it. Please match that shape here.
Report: 536543.31 m³
